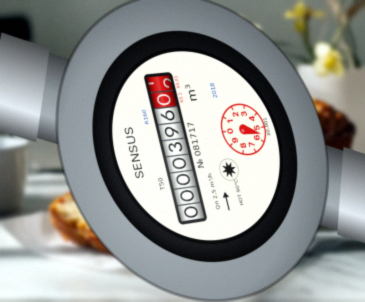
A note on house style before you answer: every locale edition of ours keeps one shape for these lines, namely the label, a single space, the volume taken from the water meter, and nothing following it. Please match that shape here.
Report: 396.015 m³
